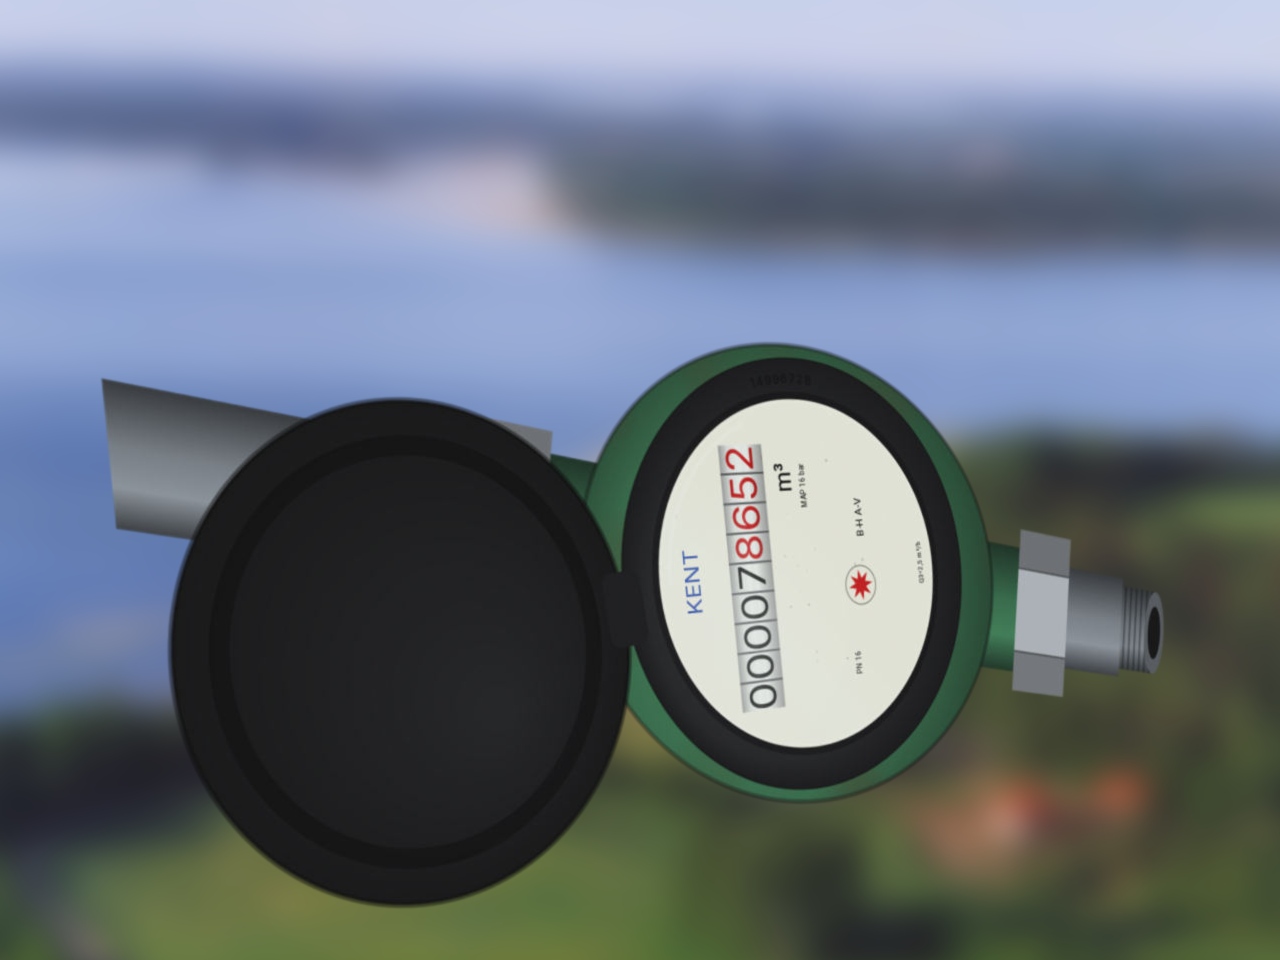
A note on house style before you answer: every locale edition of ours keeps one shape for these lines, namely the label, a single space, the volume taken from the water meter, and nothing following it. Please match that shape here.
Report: 7.8652 m³
